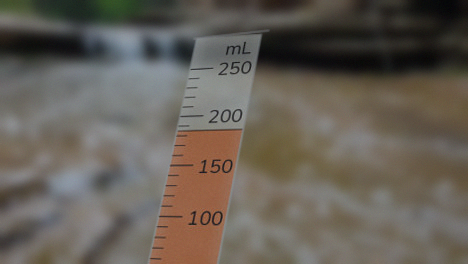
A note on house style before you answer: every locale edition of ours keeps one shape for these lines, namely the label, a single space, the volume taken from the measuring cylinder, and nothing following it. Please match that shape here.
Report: 185 mL
